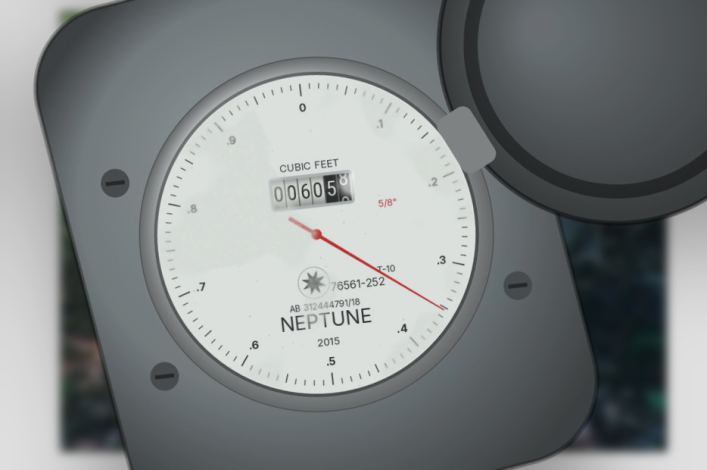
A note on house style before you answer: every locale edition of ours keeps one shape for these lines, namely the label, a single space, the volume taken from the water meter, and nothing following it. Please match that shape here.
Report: 6058.35 ft³
